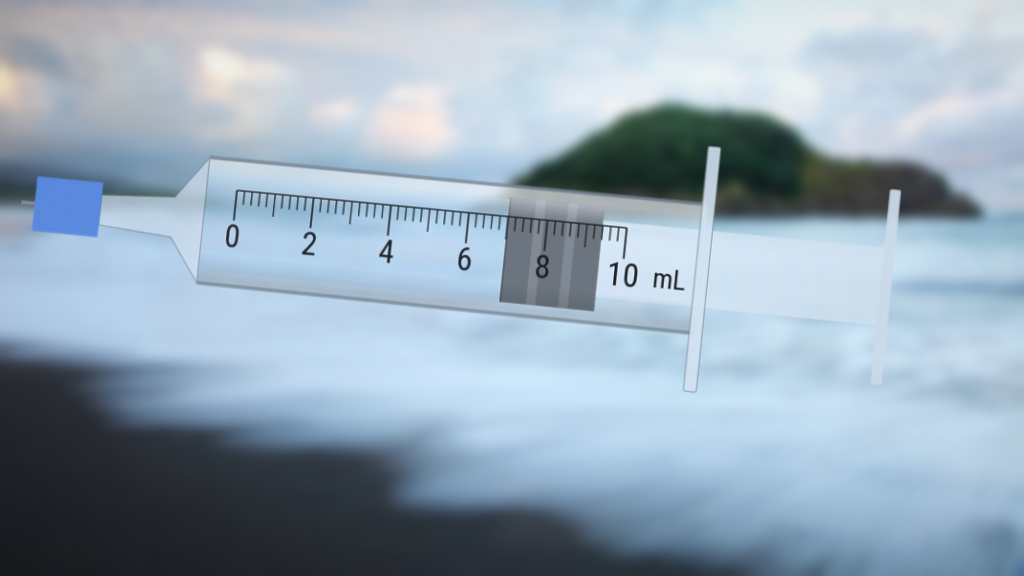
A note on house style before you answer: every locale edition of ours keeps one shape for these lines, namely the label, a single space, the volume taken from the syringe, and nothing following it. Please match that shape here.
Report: 7 mL
